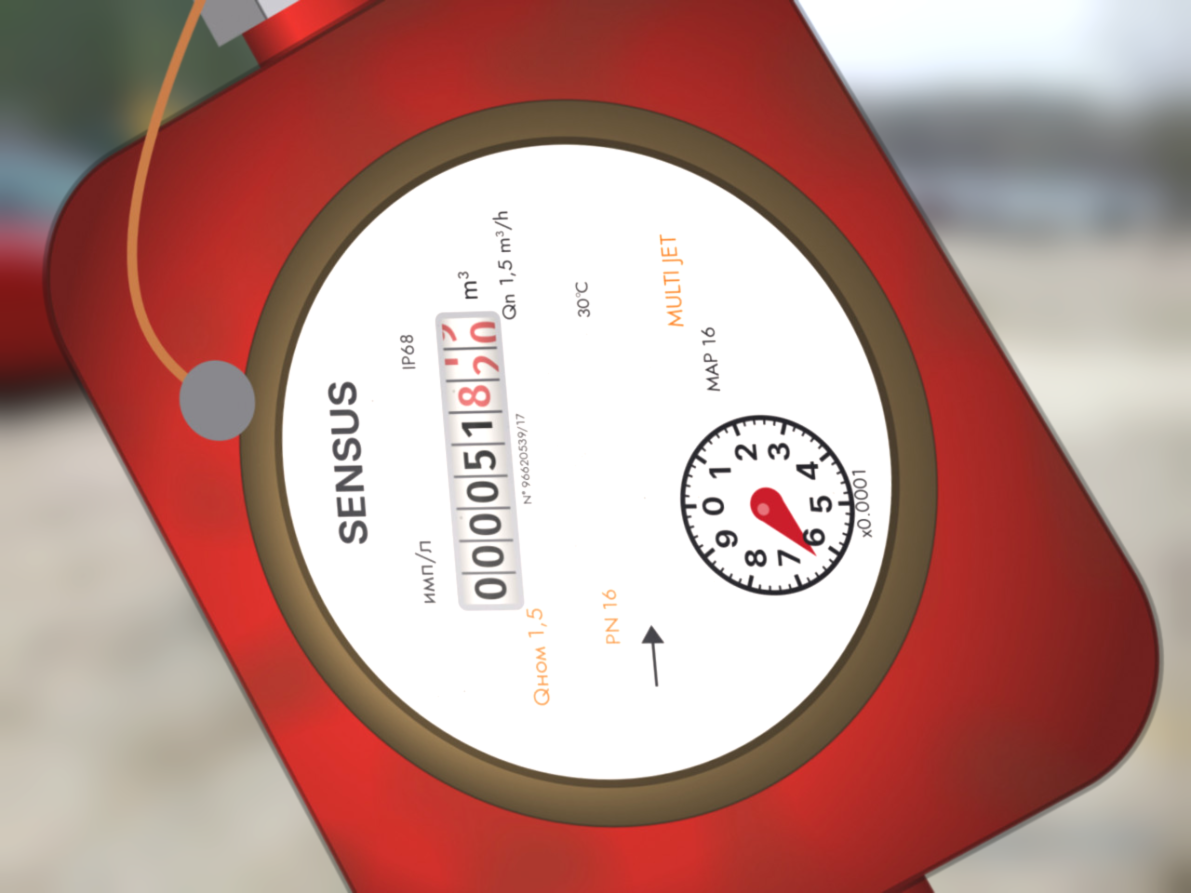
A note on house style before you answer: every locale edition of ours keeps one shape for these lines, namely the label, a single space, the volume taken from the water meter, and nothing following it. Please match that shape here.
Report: 51.8196 m³
